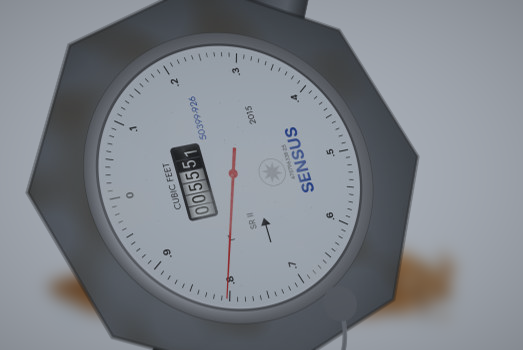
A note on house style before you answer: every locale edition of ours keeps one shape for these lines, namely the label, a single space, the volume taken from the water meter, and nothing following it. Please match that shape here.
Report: 5550.80 ft³
